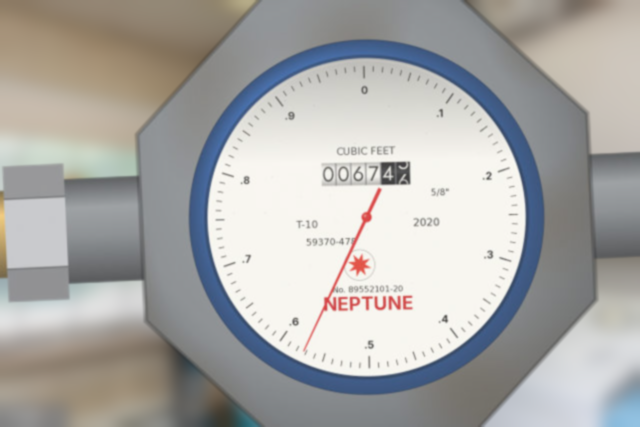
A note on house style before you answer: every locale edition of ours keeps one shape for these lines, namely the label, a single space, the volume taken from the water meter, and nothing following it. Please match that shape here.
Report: 6745.57 ft³
